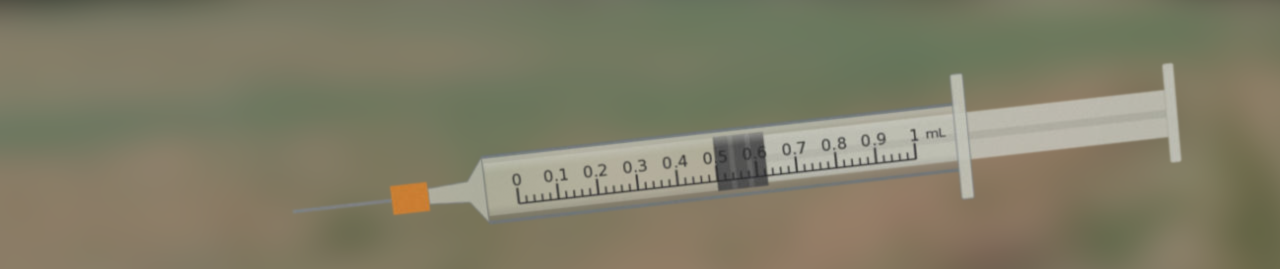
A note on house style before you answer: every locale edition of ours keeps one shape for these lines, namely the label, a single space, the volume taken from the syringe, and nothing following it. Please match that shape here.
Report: 0.5 mL
